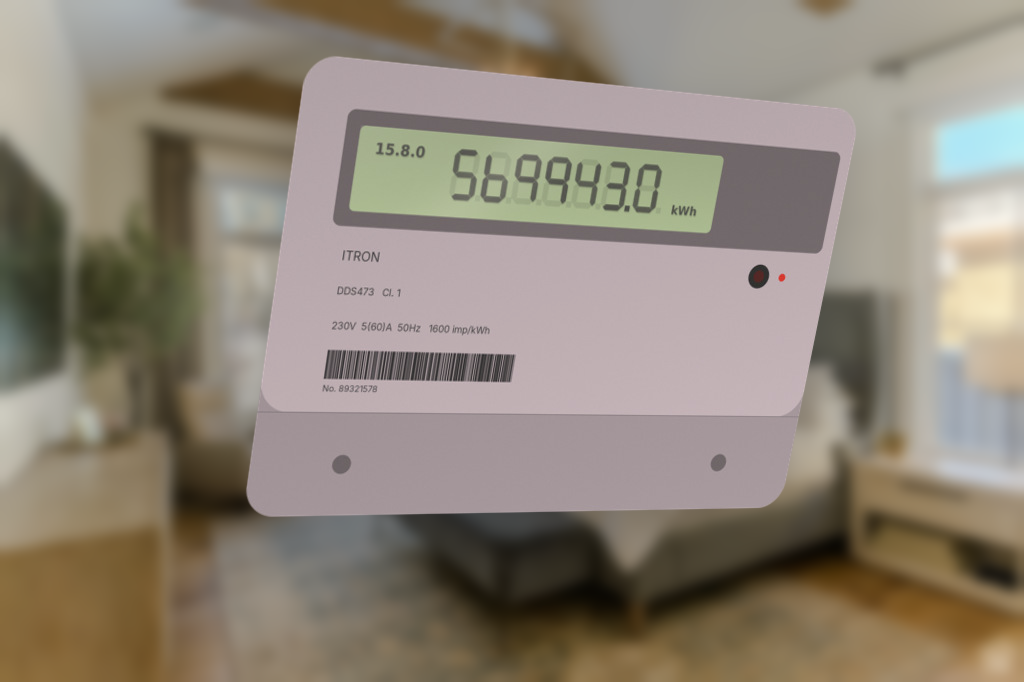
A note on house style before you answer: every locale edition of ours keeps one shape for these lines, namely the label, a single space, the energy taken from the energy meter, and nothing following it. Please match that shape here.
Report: 569943.0 kWh
